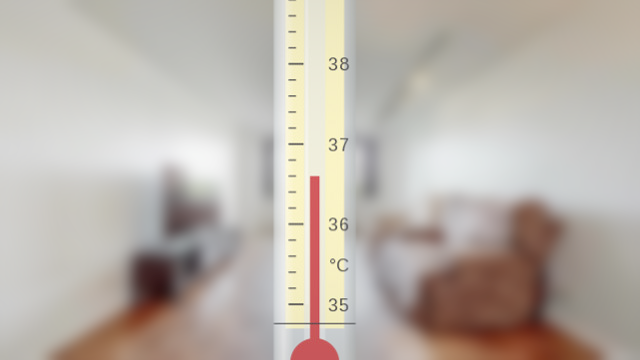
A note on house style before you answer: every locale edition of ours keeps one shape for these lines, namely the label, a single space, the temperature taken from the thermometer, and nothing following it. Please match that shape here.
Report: 36.6 °C
